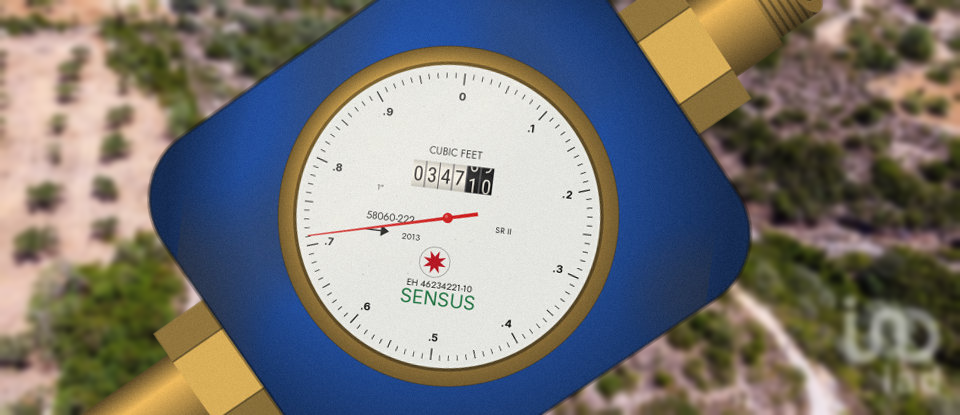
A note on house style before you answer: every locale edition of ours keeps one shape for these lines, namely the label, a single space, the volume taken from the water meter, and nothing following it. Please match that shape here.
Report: 34709.71 ft³
